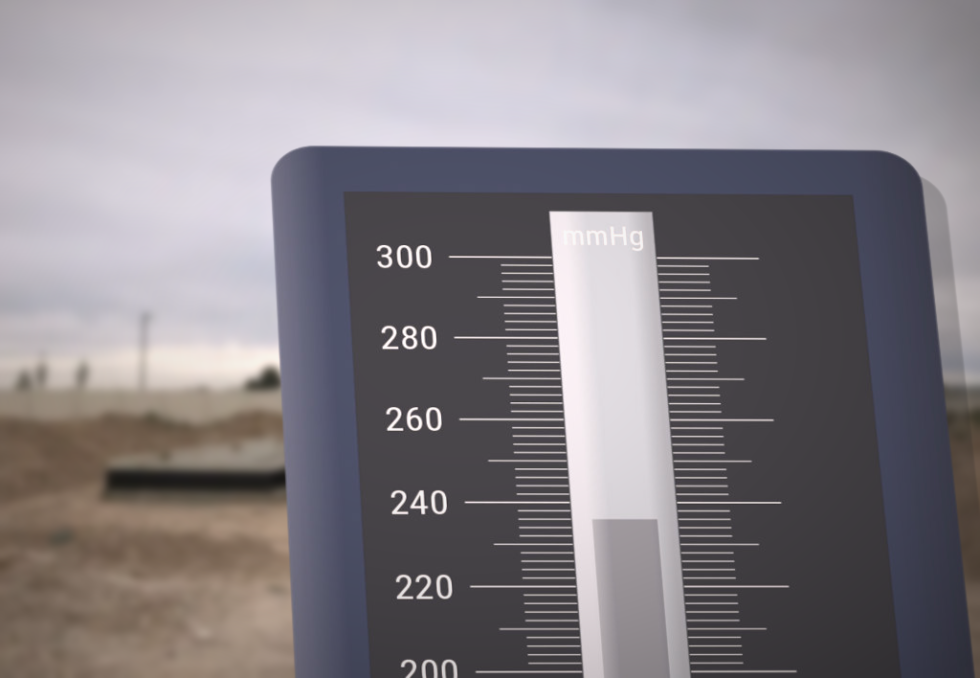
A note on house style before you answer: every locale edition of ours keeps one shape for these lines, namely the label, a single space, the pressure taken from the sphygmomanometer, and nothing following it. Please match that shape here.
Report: 236 mmHg
